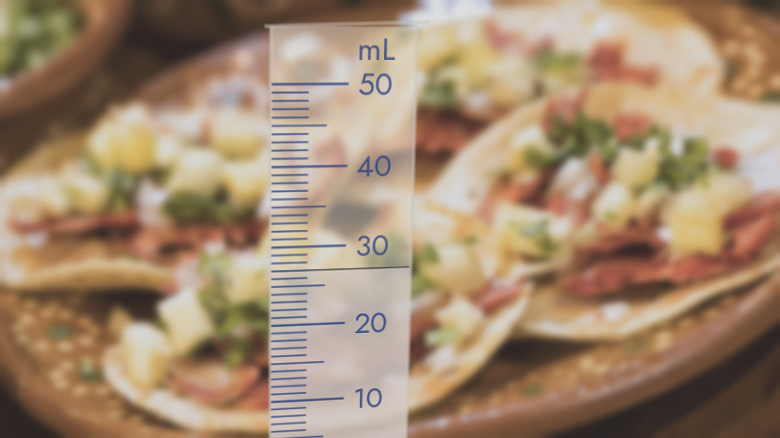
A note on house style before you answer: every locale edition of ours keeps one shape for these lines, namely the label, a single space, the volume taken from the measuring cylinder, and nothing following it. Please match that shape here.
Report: 27 mL
